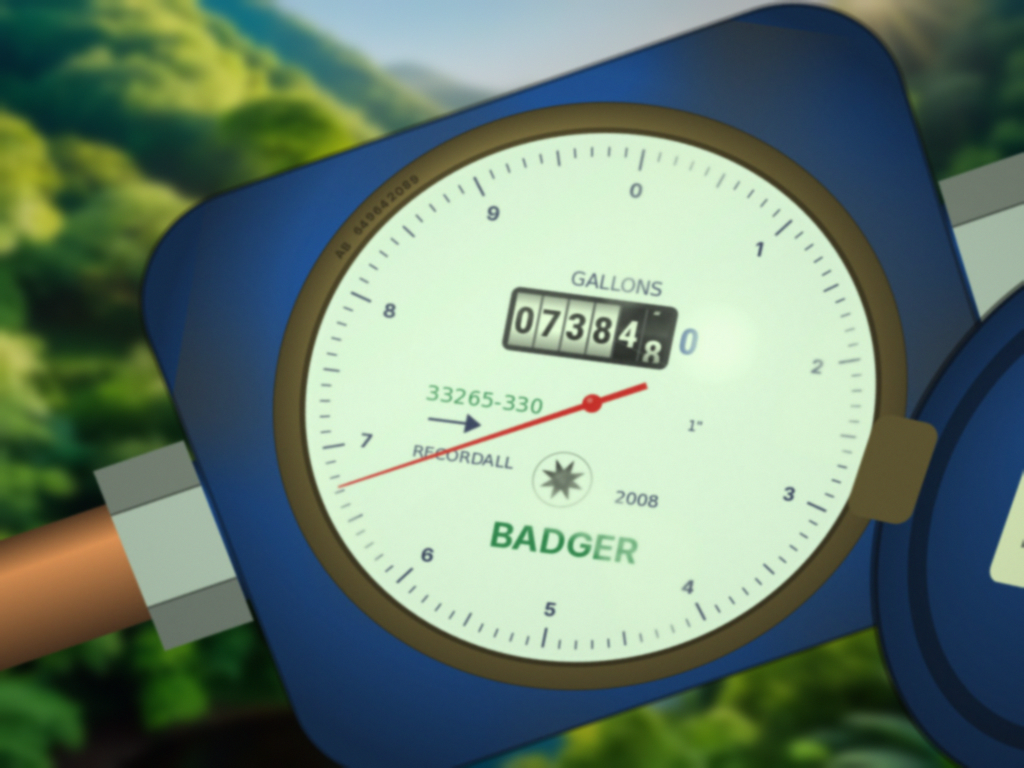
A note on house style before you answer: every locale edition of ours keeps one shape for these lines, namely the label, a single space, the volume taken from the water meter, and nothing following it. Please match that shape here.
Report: 738476.7 gal
